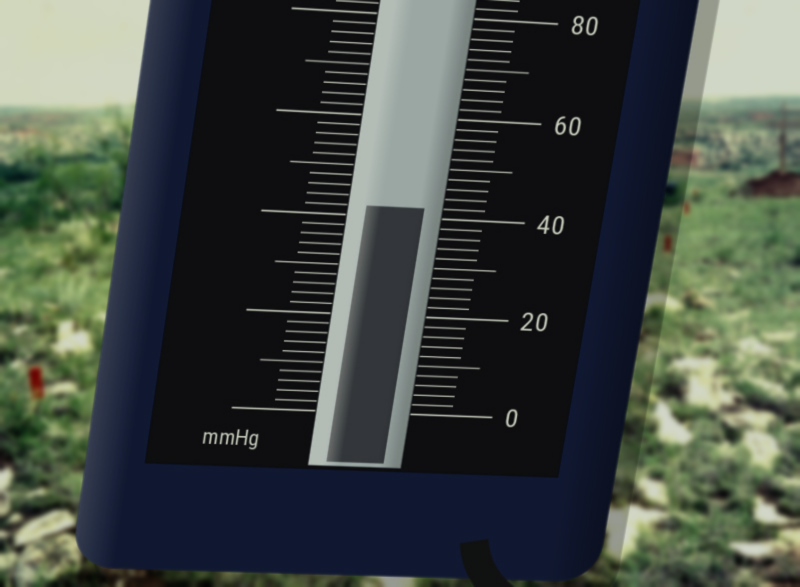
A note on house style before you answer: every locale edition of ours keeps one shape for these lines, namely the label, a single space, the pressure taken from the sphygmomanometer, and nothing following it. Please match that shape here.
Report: 42 mmHg
